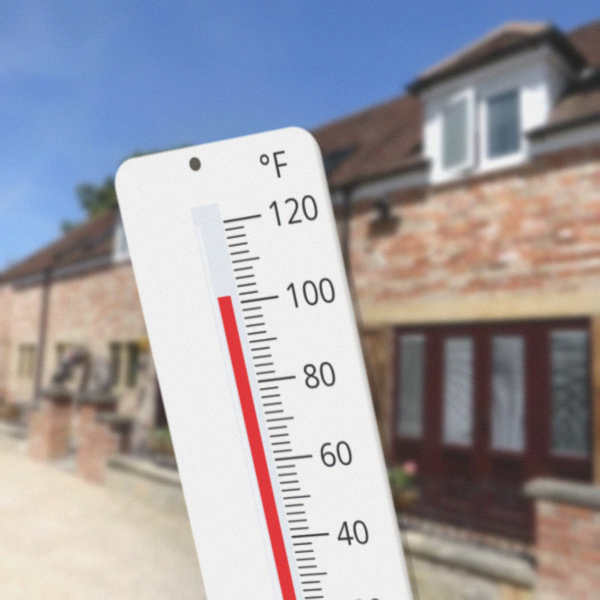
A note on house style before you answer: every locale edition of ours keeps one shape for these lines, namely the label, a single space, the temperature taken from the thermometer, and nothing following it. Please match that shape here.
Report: 102 °F
